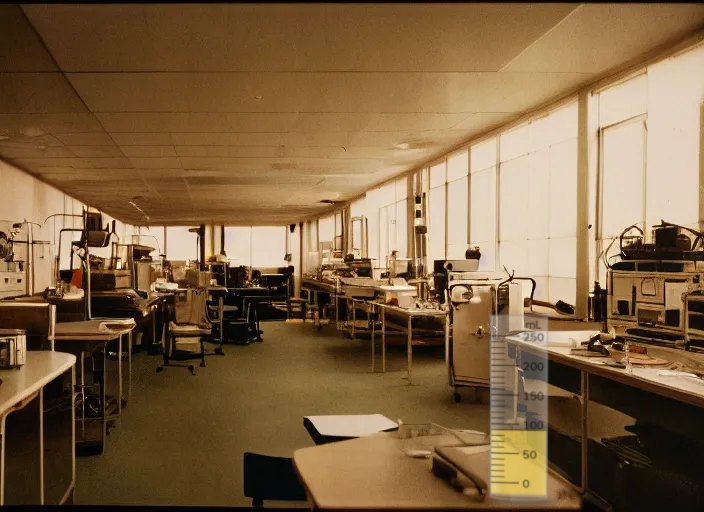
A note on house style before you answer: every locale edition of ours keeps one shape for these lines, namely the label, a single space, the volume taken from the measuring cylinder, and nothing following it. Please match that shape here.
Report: 90 mL
